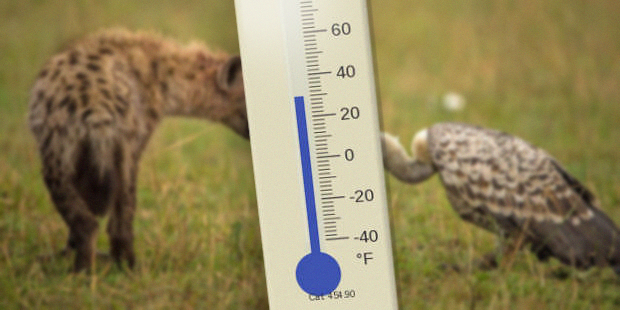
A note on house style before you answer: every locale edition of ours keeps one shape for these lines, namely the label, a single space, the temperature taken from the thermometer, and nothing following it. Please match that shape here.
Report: 30 °F
